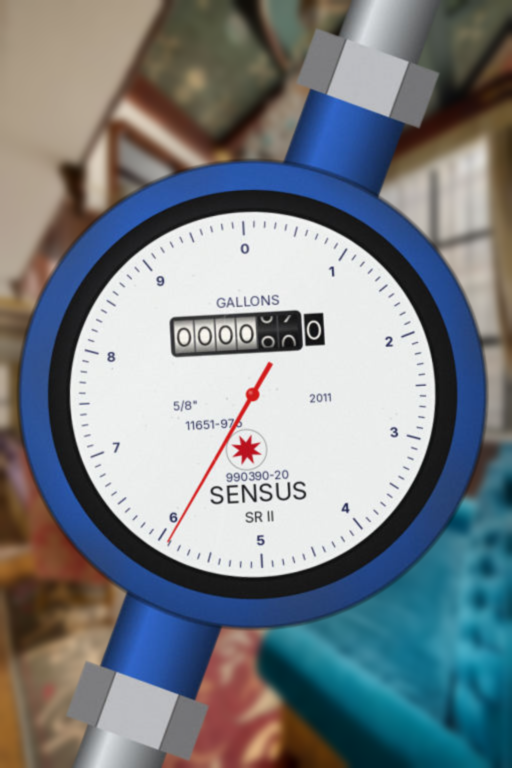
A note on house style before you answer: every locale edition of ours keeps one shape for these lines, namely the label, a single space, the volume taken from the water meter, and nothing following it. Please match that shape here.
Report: 895.9 gal
